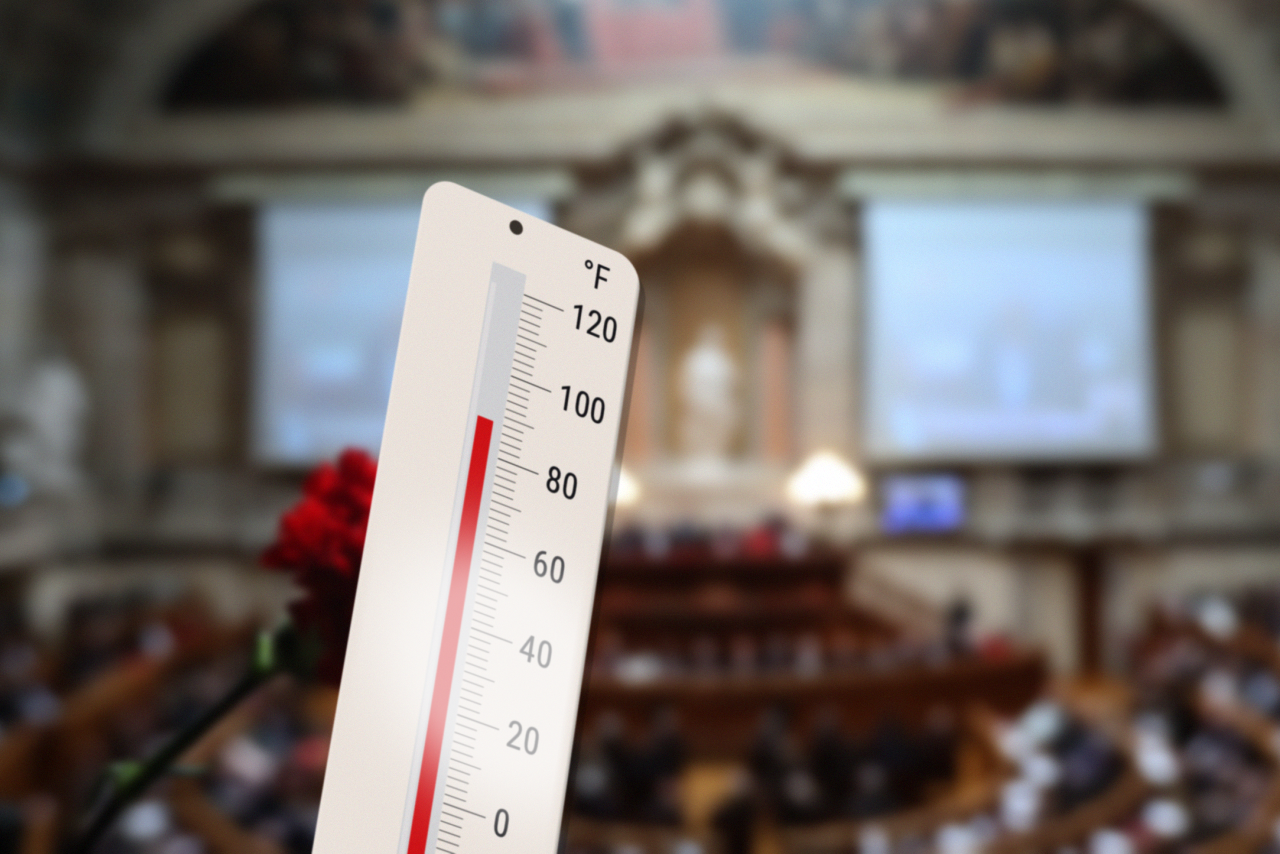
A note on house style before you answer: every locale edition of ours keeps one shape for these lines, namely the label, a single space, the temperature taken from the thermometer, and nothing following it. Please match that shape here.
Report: 88 °F
